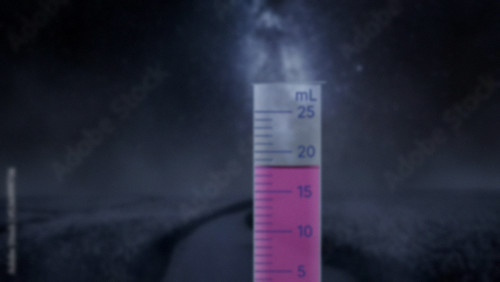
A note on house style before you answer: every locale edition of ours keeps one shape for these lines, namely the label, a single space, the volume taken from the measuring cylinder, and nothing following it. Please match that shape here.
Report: 18 mL
